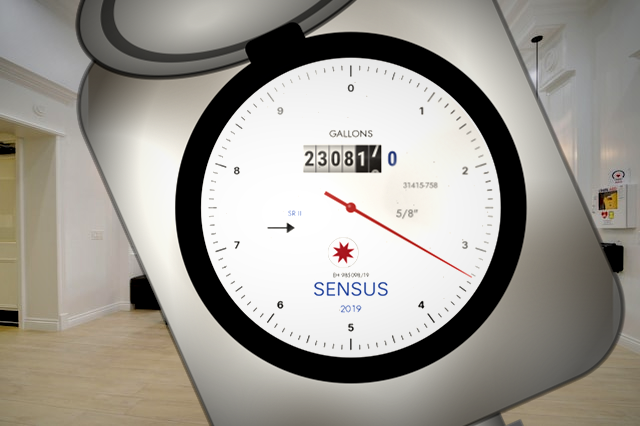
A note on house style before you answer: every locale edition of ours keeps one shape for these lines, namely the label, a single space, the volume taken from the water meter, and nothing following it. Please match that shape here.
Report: 2308173.3 gal
